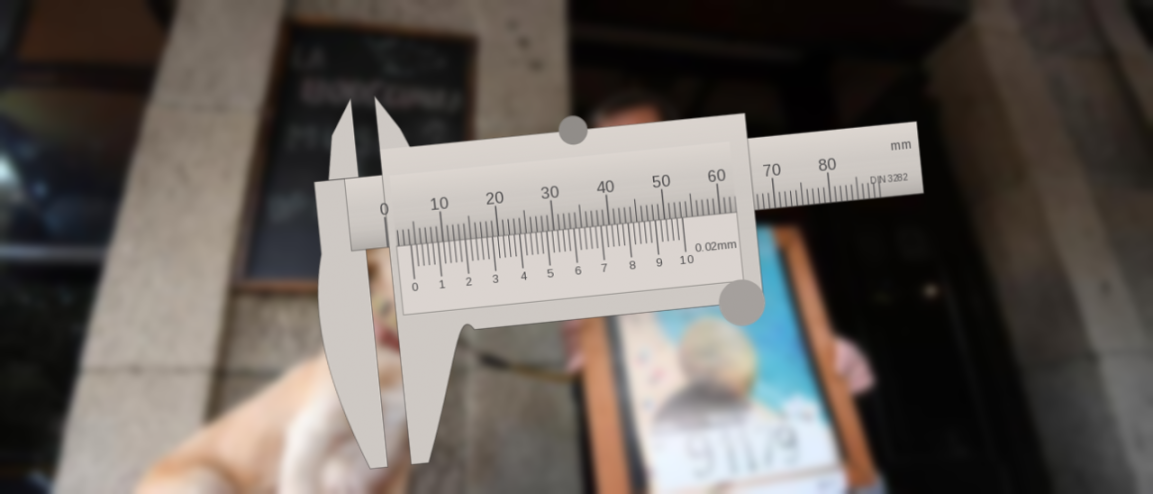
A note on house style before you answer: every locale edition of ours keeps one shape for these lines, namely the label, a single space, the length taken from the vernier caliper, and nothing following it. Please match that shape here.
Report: 4.2 mm
